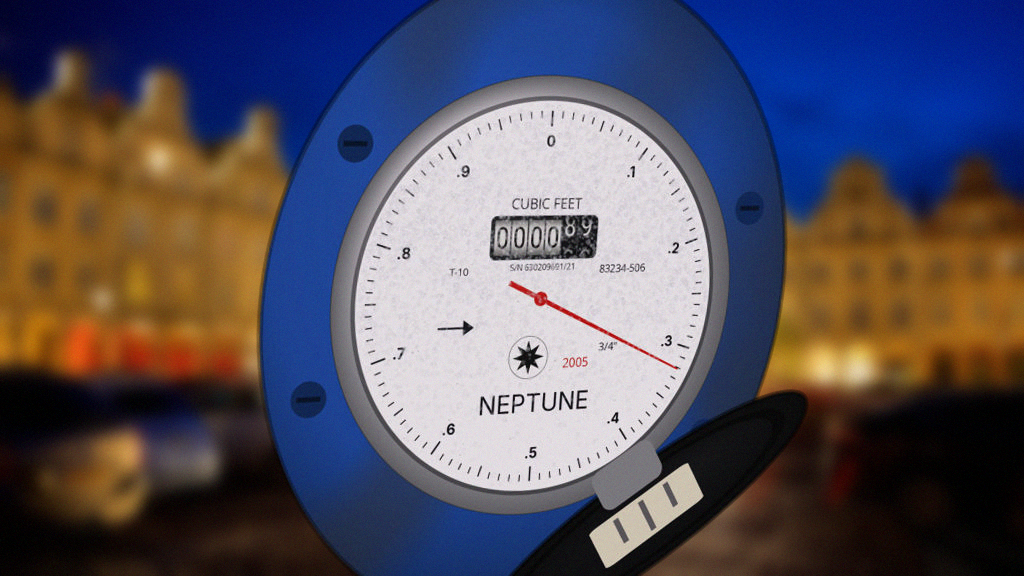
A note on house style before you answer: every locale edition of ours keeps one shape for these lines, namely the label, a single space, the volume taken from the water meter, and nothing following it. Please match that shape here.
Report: 89.32 ft³
